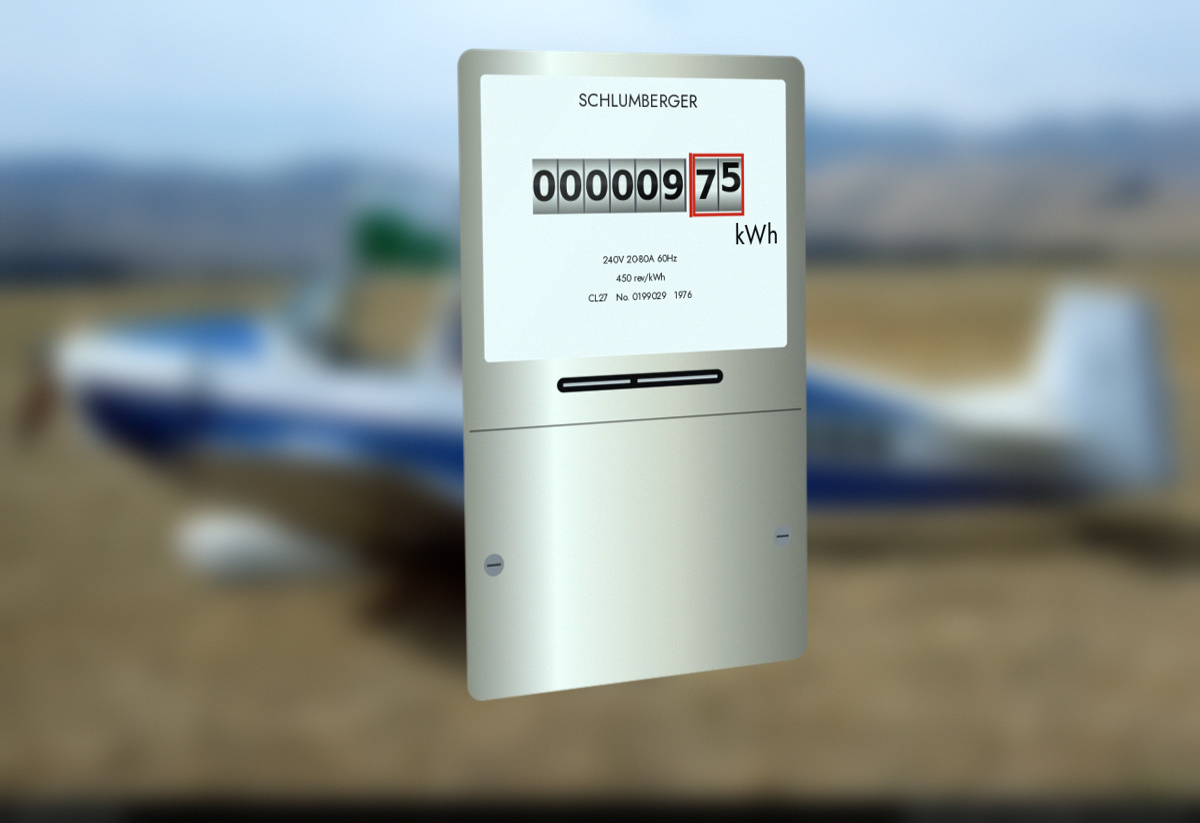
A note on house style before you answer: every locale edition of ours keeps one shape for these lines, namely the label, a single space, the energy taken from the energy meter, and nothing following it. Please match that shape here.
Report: 9.75 kWh
